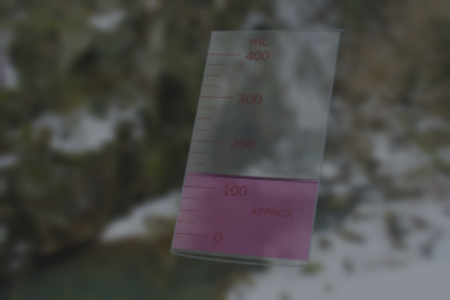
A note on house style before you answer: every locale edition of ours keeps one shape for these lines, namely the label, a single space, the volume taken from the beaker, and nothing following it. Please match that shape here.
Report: 125 mL
